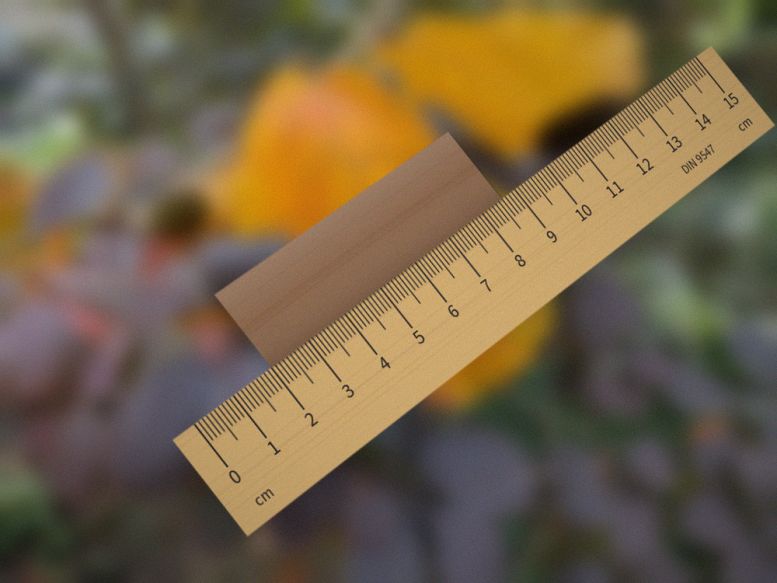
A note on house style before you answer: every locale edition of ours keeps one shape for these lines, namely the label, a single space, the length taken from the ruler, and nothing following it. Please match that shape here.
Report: 6.6 cm
